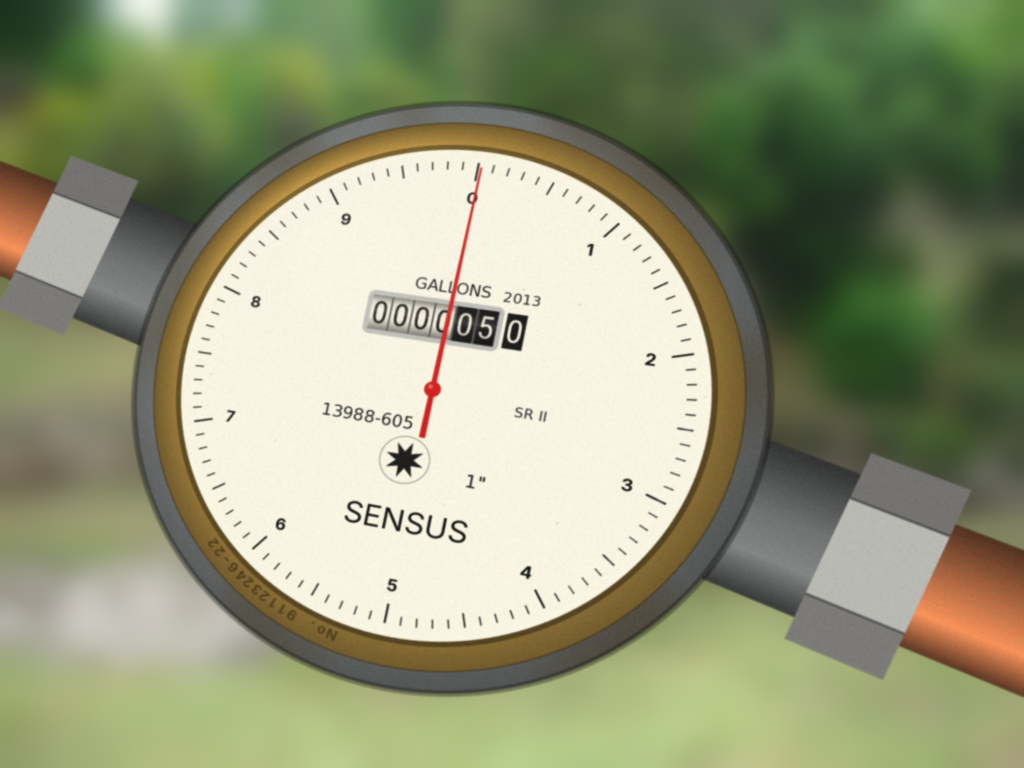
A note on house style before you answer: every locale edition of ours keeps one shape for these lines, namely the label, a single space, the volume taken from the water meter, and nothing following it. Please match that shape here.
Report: 50.0 gal
